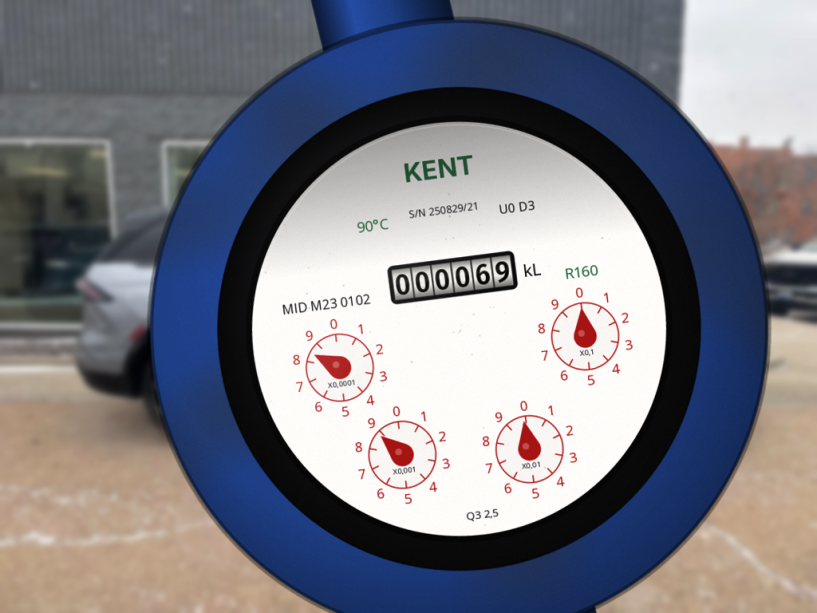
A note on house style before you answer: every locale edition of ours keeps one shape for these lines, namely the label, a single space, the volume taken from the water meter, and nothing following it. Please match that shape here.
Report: 68.9988 kL
